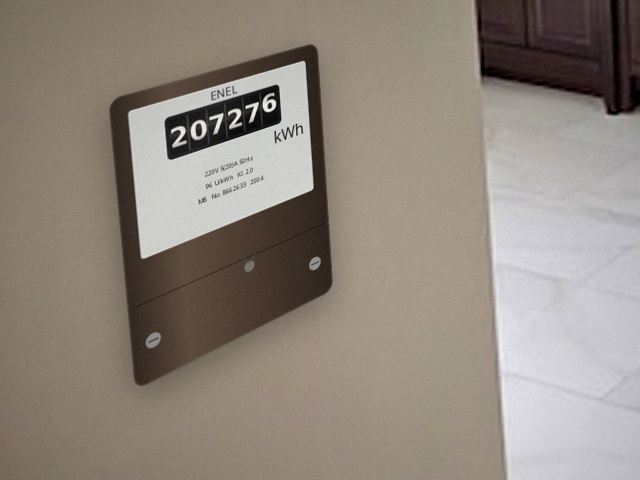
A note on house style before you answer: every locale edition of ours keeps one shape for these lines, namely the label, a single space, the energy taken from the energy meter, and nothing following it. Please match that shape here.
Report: 207276 kWh
